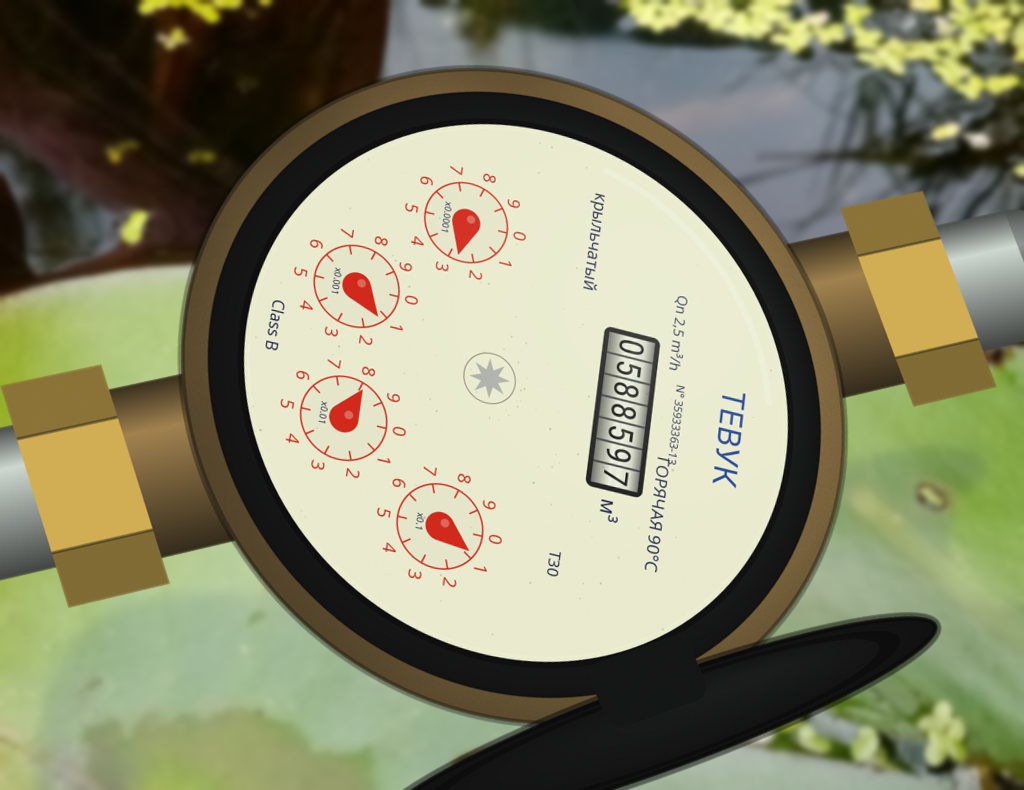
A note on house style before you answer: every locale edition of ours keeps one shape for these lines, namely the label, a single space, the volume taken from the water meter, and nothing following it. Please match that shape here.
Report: 588597.0812 m³
